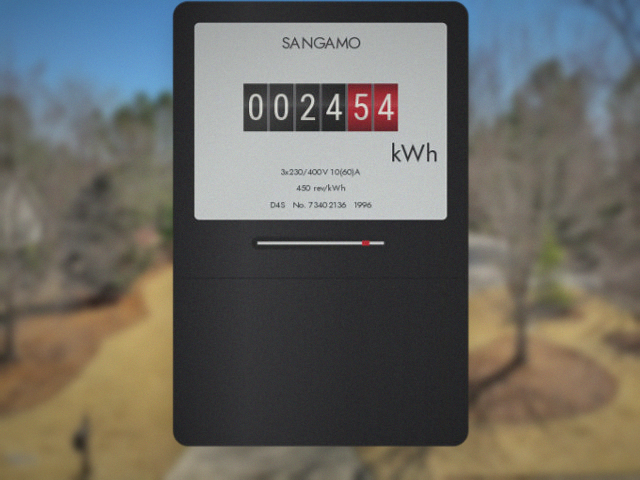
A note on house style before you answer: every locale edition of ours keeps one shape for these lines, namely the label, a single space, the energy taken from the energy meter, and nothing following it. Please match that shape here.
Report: 24.54 kWh
